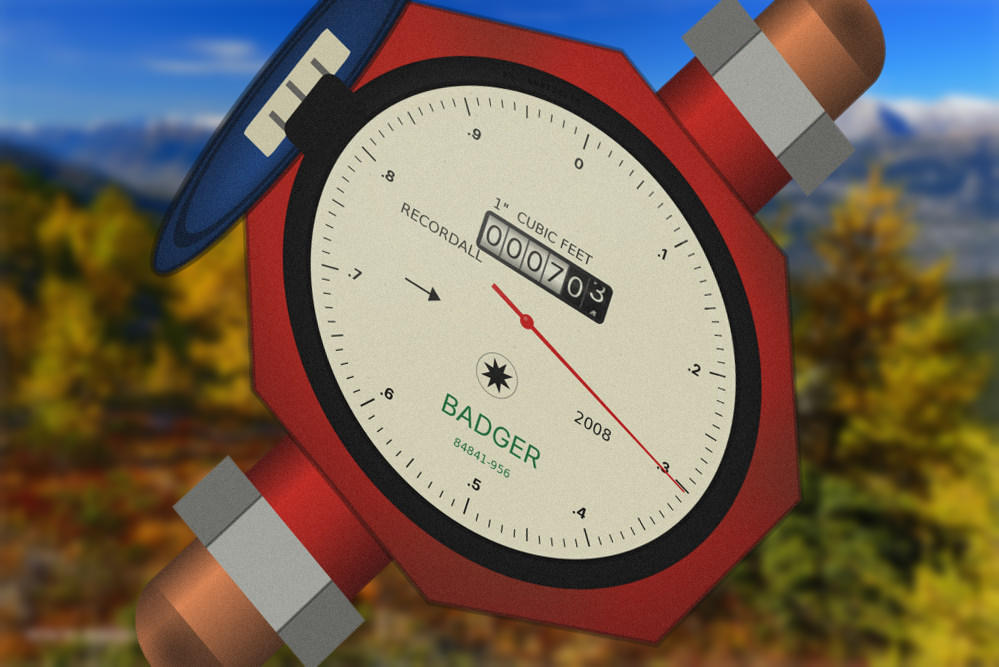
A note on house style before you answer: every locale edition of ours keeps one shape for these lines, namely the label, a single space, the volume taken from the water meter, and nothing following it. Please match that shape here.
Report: 703.30 ft³
